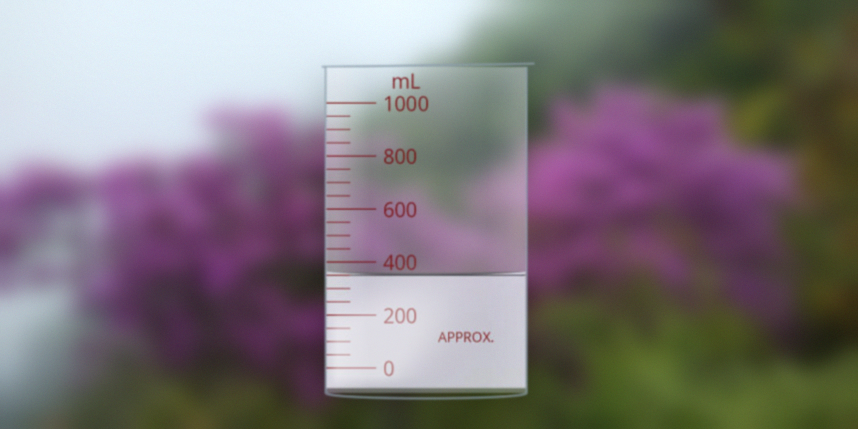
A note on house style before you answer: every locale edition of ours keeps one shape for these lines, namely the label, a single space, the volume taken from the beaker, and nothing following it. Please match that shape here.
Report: 350 mL
